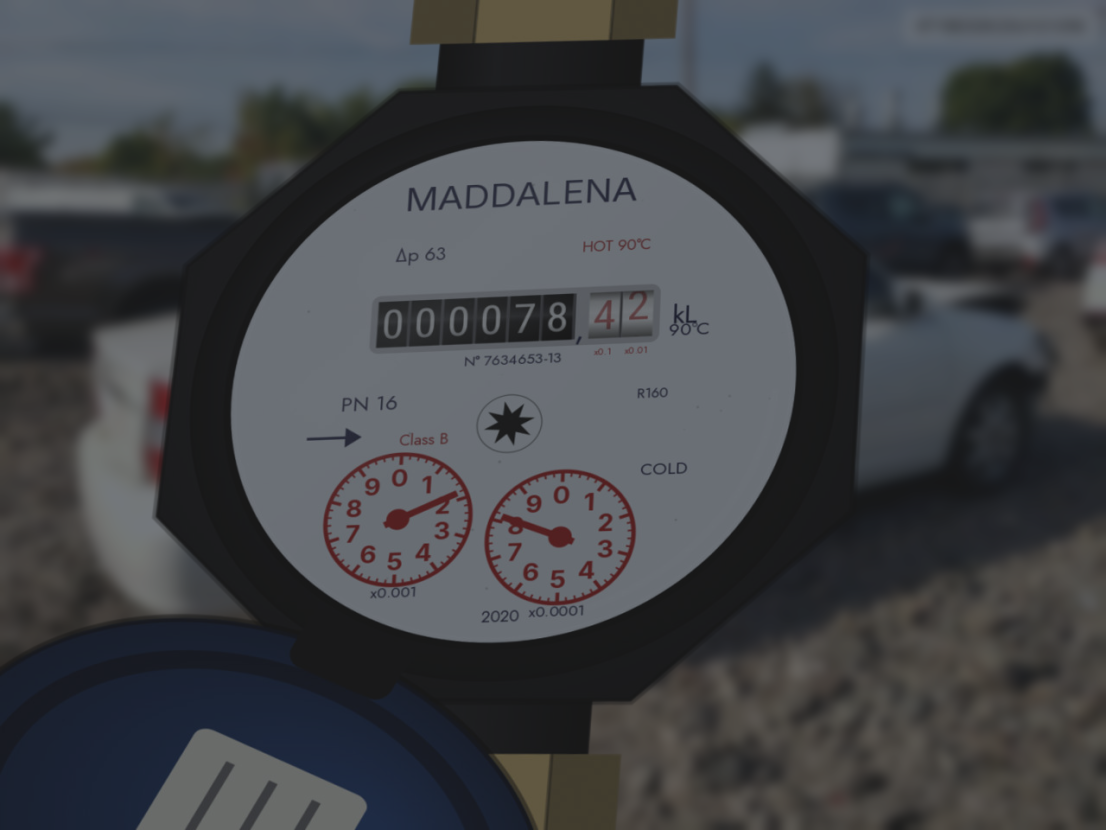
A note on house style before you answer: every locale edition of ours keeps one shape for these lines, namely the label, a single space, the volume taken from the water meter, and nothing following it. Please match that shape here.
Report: 78.4218 kL
